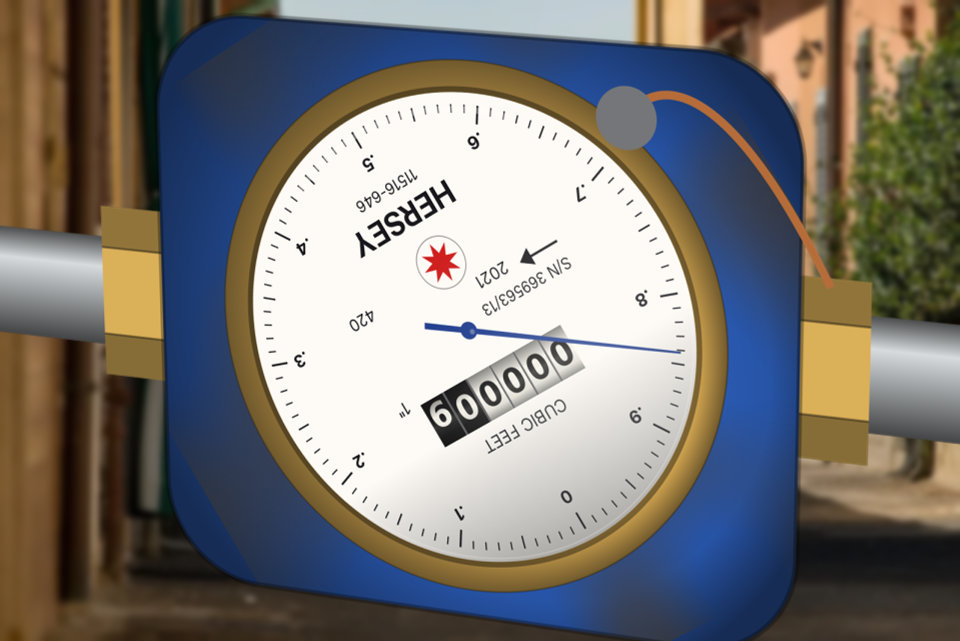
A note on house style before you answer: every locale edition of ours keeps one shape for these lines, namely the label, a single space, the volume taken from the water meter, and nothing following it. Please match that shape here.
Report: 8.84 ft³
